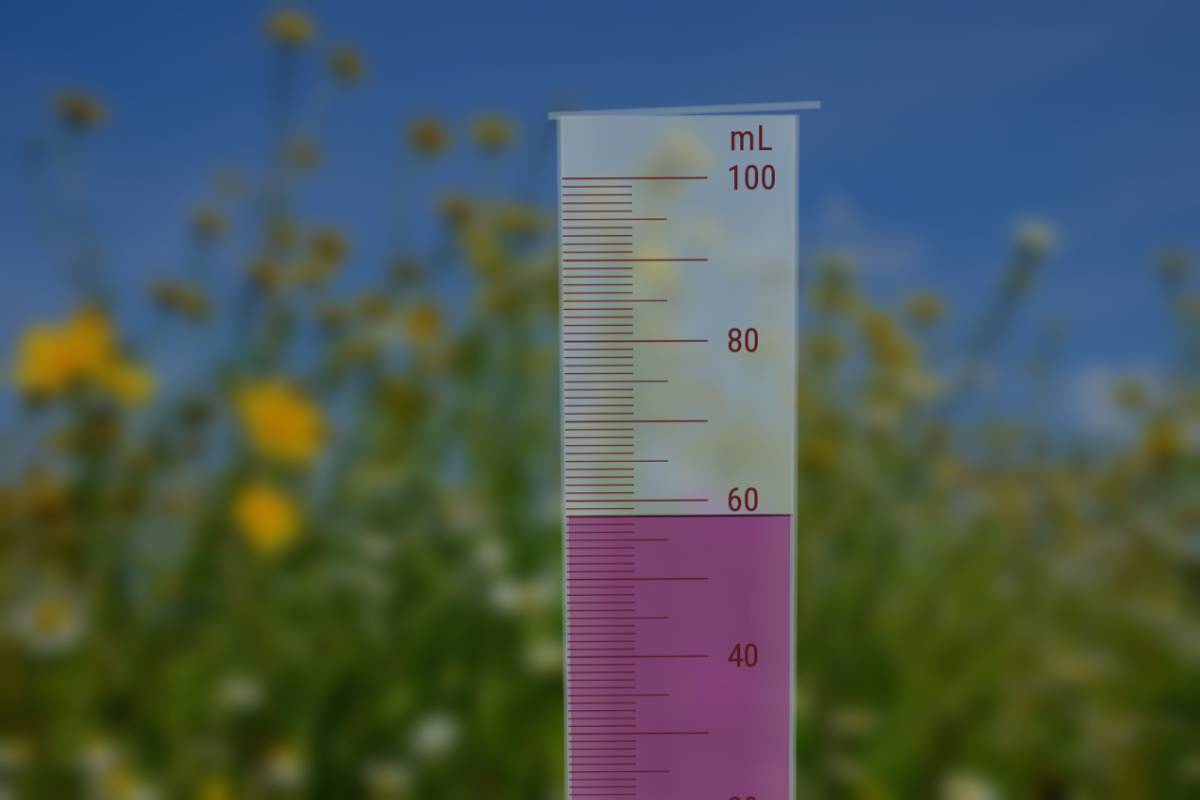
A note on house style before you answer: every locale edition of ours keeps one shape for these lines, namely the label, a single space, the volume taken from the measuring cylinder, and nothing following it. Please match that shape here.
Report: 58 mL
